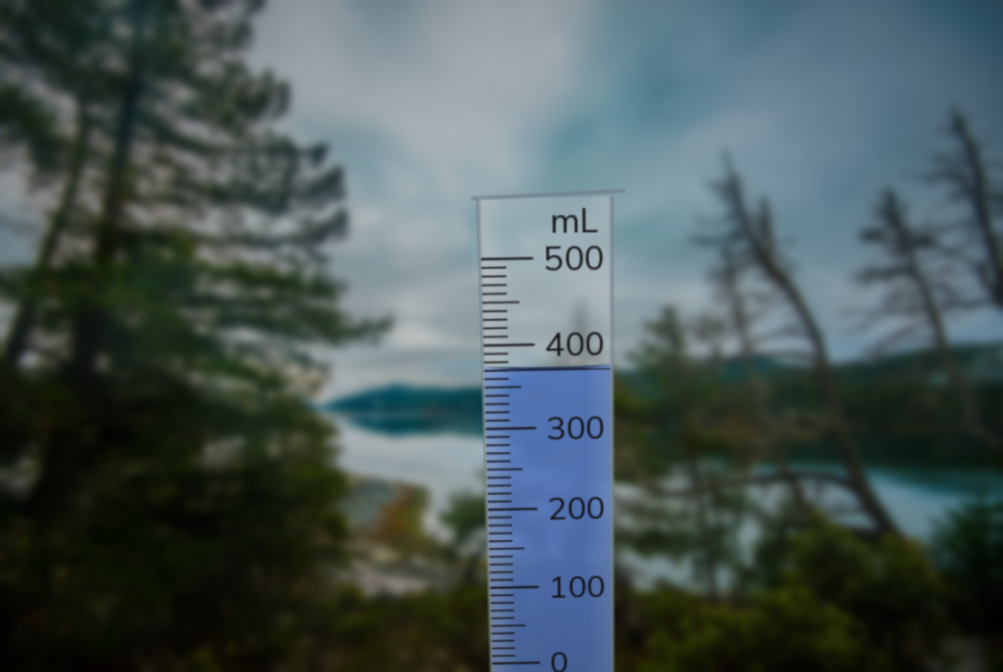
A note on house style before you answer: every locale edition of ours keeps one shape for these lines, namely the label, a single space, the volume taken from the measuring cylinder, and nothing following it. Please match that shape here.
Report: 370 mL
